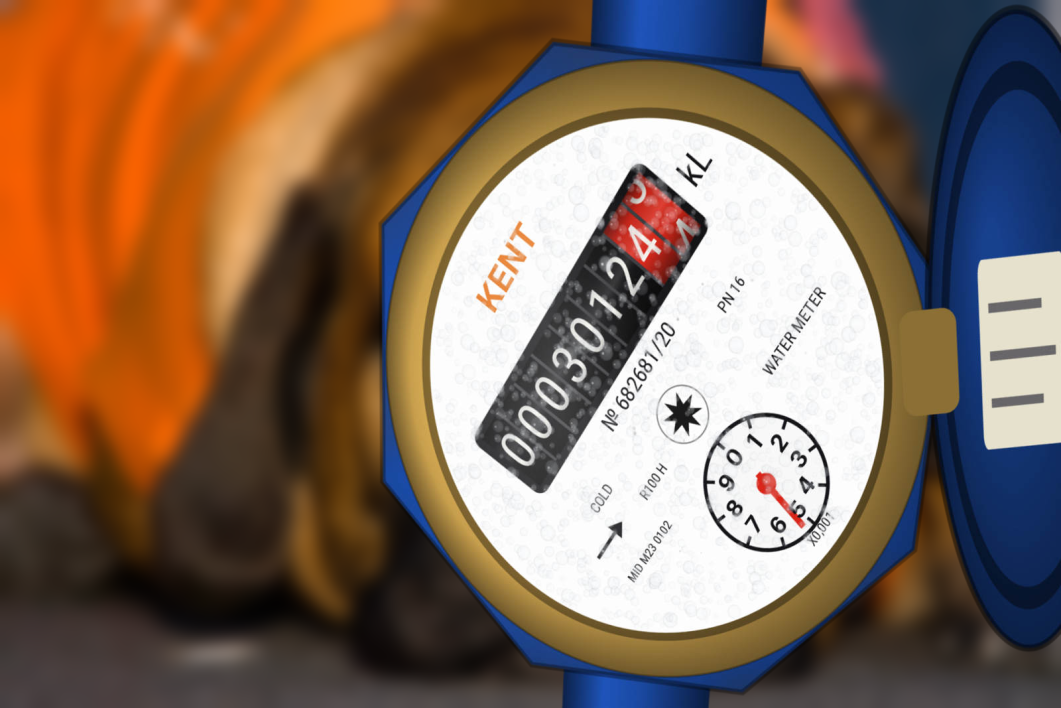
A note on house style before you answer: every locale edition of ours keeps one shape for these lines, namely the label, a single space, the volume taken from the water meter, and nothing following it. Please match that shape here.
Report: 3012.435 kL
